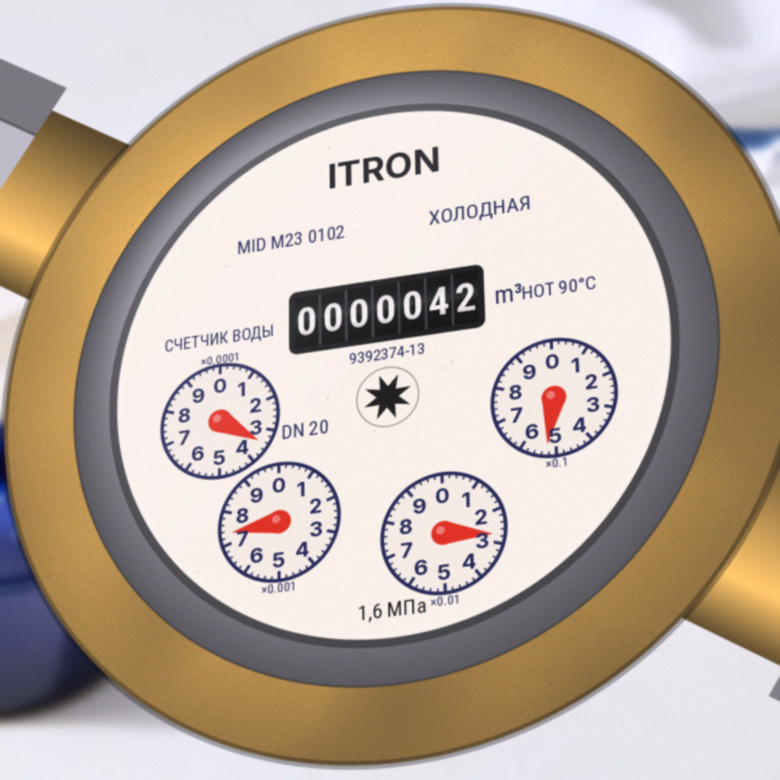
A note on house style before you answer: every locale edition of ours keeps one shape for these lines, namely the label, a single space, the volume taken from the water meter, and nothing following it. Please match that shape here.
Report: 42.5273 m³
